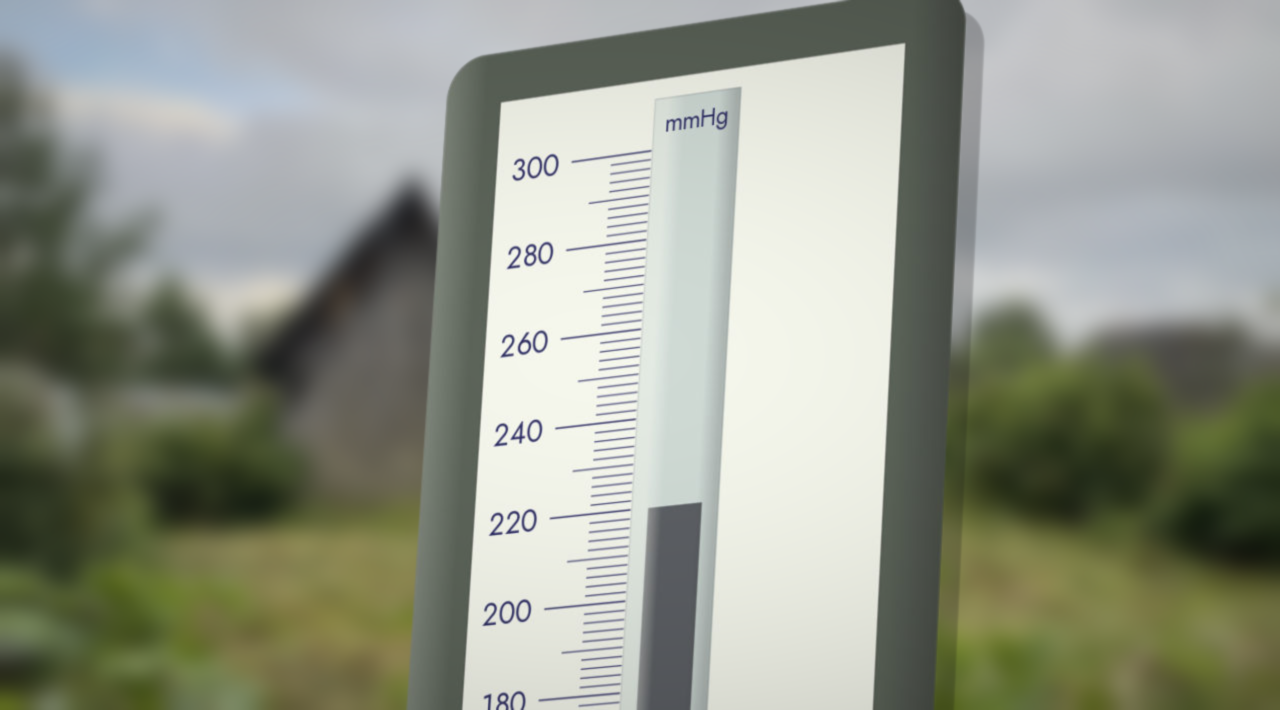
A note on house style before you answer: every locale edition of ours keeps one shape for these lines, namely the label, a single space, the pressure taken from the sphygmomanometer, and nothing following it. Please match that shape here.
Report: 220 mmHg
